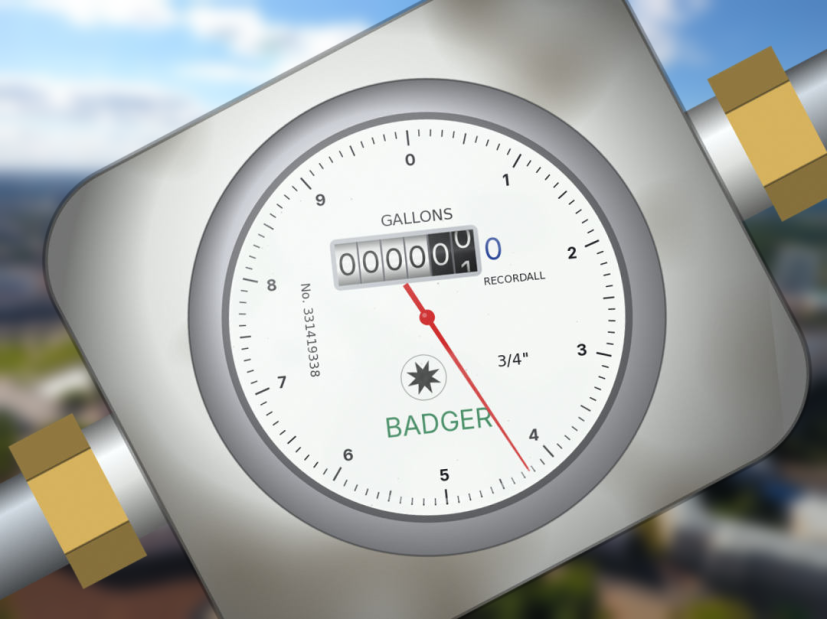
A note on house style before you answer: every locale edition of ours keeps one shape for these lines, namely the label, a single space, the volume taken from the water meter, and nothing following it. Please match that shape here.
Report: 4.2 gal
